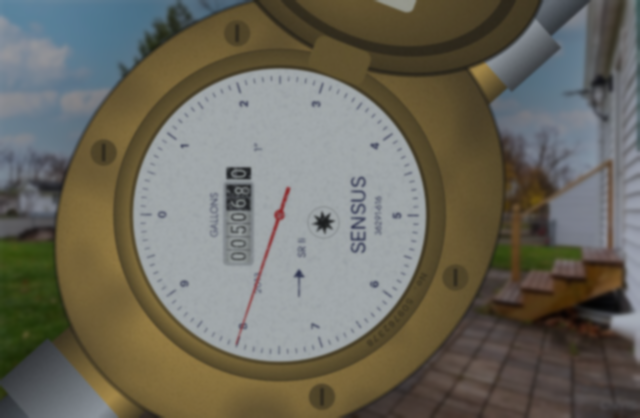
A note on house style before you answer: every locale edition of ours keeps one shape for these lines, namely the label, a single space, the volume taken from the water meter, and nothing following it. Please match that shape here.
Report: 50678.0 gal
